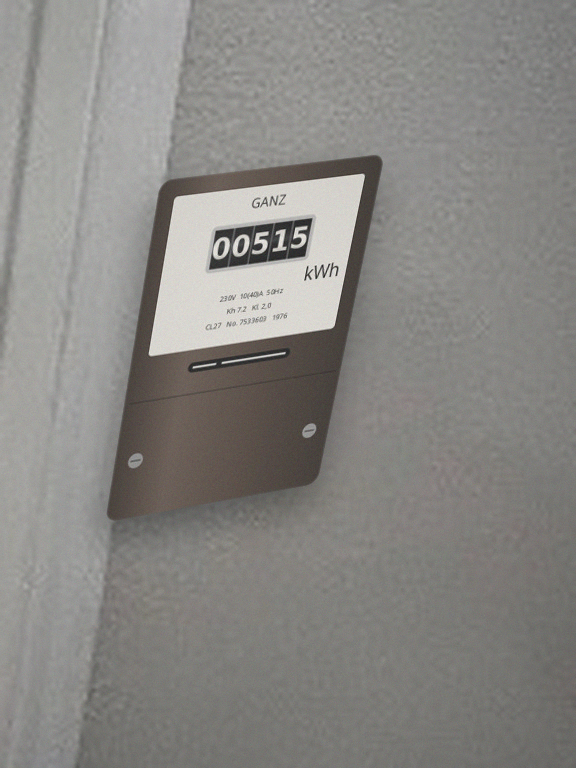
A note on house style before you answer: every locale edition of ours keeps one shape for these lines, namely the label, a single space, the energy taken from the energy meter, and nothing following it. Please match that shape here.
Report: 515 kWh
